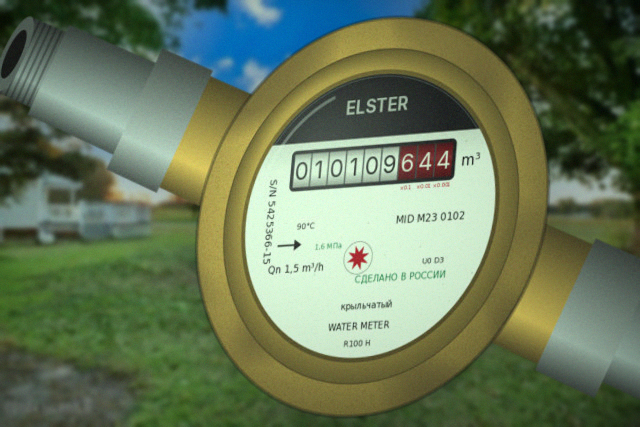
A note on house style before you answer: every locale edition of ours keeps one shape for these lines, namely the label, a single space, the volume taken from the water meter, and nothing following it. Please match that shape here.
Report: 10109.644 m³
